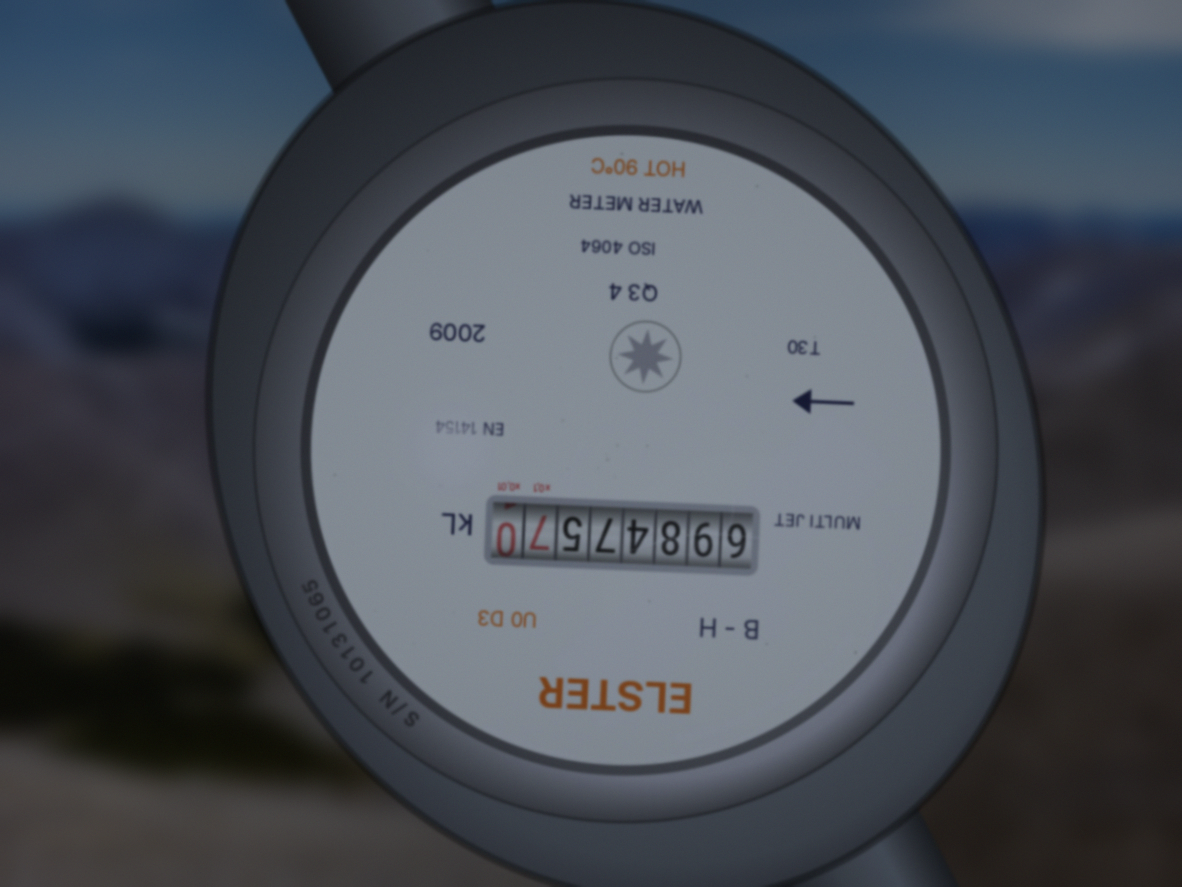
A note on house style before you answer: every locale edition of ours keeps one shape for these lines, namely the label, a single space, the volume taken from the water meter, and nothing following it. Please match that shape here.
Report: 698475.70 kL
